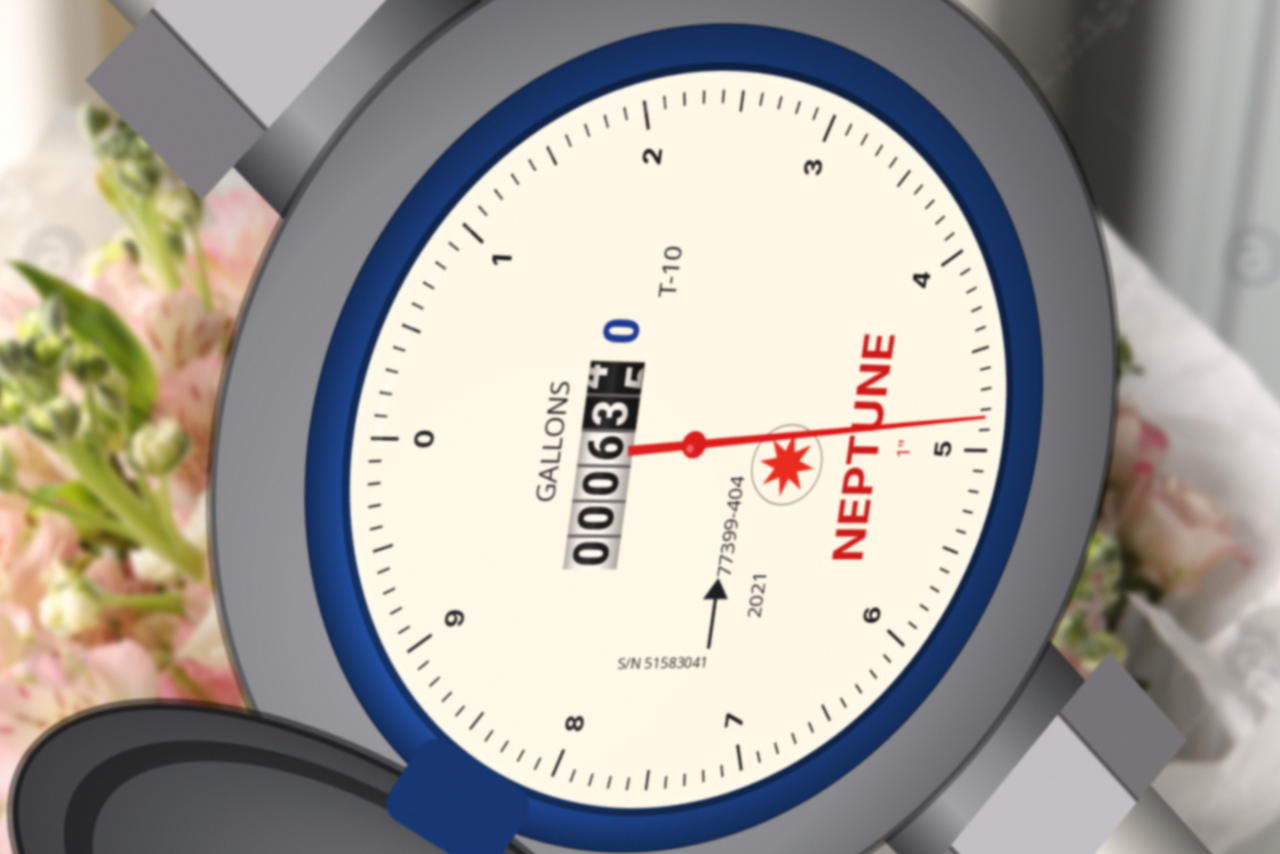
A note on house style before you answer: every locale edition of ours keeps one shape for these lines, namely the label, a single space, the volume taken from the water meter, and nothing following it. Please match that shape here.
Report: 6344.8 gal
